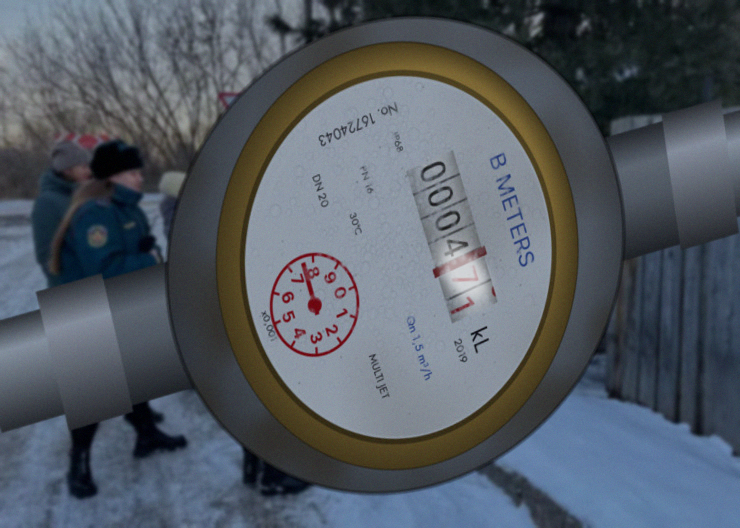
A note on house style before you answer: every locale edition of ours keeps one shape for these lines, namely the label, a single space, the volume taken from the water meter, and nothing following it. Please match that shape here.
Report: 4.707 kL
